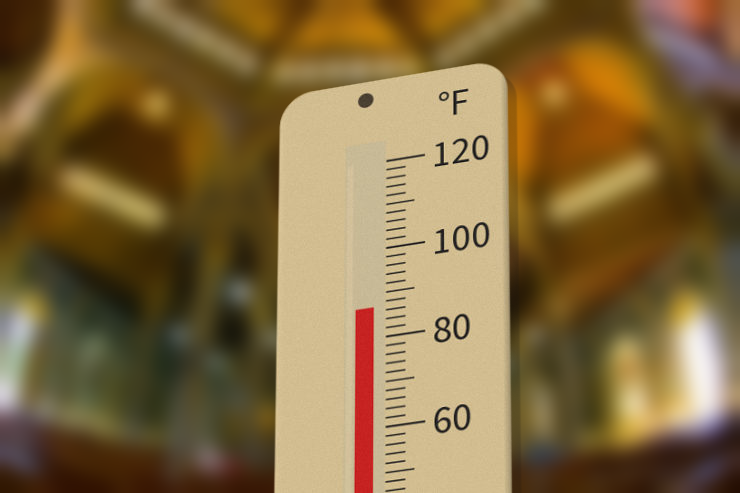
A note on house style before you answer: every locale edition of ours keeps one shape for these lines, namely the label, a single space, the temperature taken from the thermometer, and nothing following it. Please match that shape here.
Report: 87 °F
